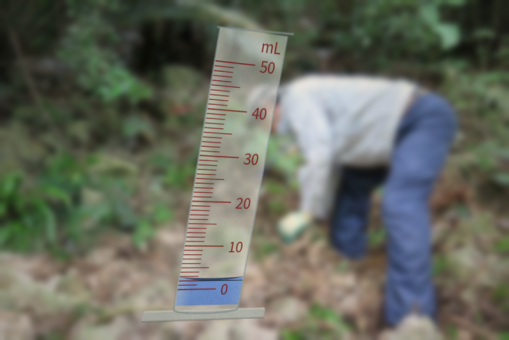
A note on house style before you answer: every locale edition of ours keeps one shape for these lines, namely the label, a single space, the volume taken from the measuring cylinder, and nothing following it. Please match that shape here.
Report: 2 mL
